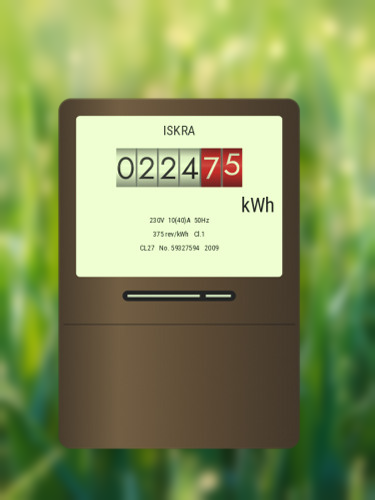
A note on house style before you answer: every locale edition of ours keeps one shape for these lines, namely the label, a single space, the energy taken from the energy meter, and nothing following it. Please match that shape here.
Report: 224.75 kWh
